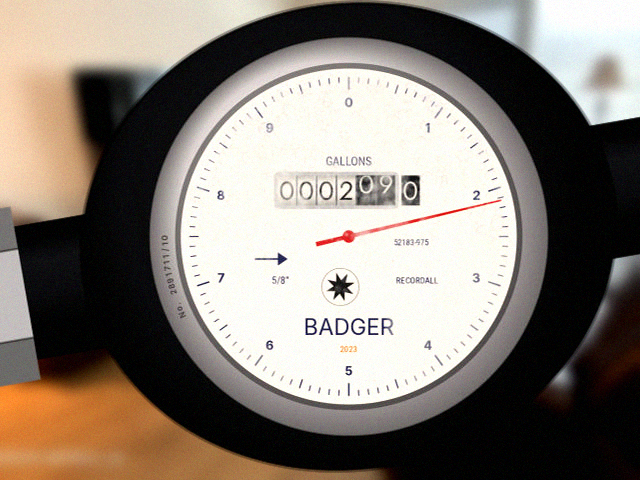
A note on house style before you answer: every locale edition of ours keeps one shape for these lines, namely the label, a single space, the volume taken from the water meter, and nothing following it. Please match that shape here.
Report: 2092.1 gal
